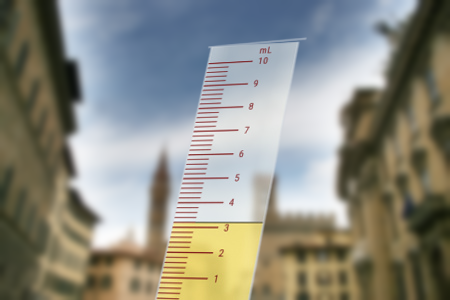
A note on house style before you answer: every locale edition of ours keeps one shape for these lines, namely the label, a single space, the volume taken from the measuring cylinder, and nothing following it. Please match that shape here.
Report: 3.2 mL
